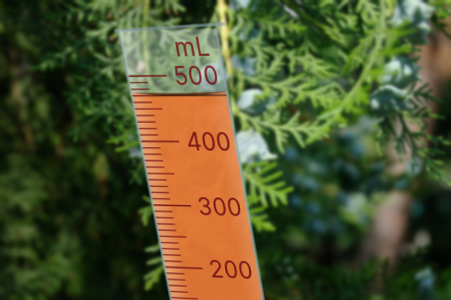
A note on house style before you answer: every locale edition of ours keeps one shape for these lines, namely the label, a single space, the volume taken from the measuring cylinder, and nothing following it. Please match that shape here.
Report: 470 mL
